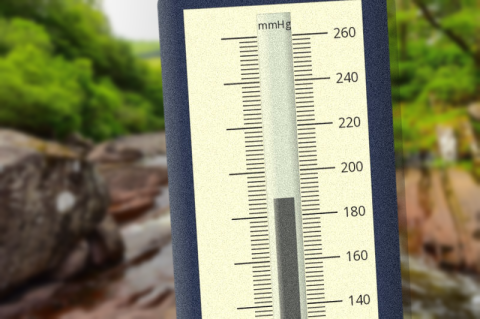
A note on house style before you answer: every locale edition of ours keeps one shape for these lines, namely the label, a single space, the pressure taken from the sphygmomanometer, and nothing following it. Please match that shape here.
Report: 188 mmHg
